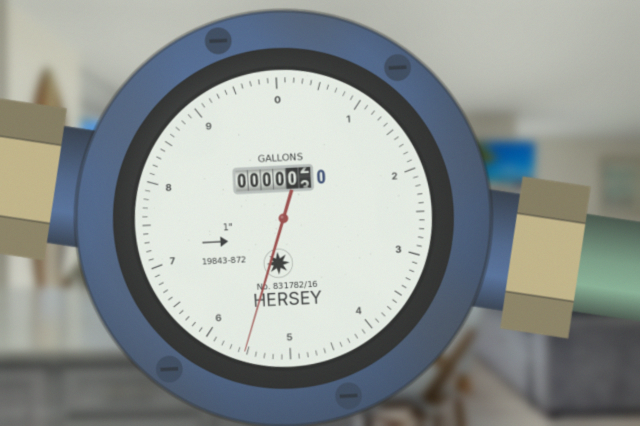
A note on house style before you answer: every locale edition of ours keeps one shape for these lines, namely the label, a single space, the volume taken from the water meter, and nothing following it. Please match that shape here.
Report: 25.5 gal
